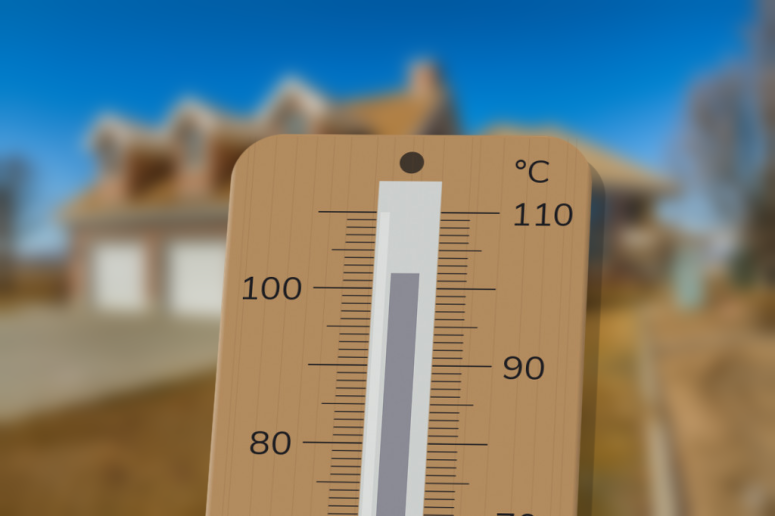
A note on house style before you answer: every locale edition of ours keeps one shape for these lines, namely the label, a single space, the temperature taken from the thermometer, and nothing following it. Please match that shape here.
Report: 102 °C
